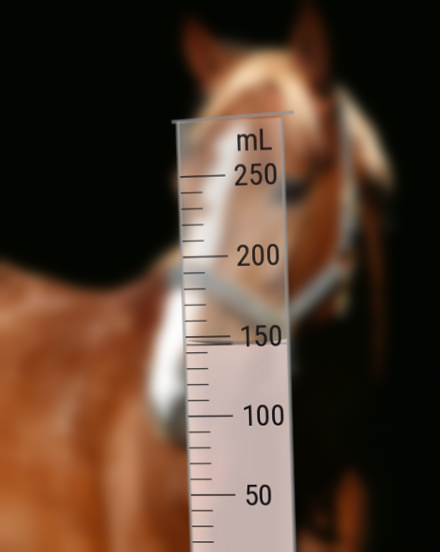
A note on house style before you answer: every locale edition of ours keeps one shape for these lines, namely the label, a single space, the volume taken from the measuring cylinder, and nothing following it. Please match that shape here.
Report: 145 mL
